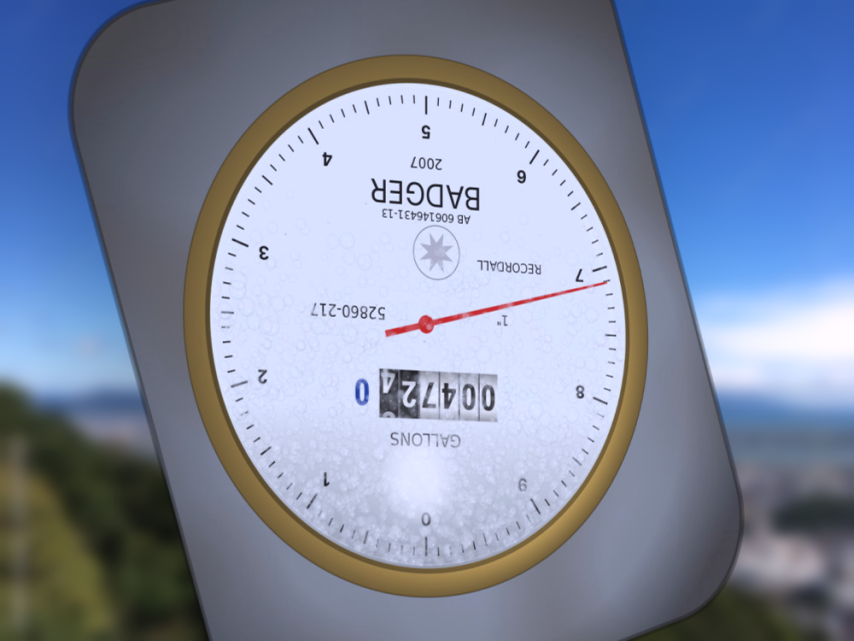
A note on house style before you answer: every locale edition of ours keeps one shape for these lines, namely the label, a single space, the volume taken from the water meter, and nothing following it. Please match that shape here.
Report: 47237.1 gal
